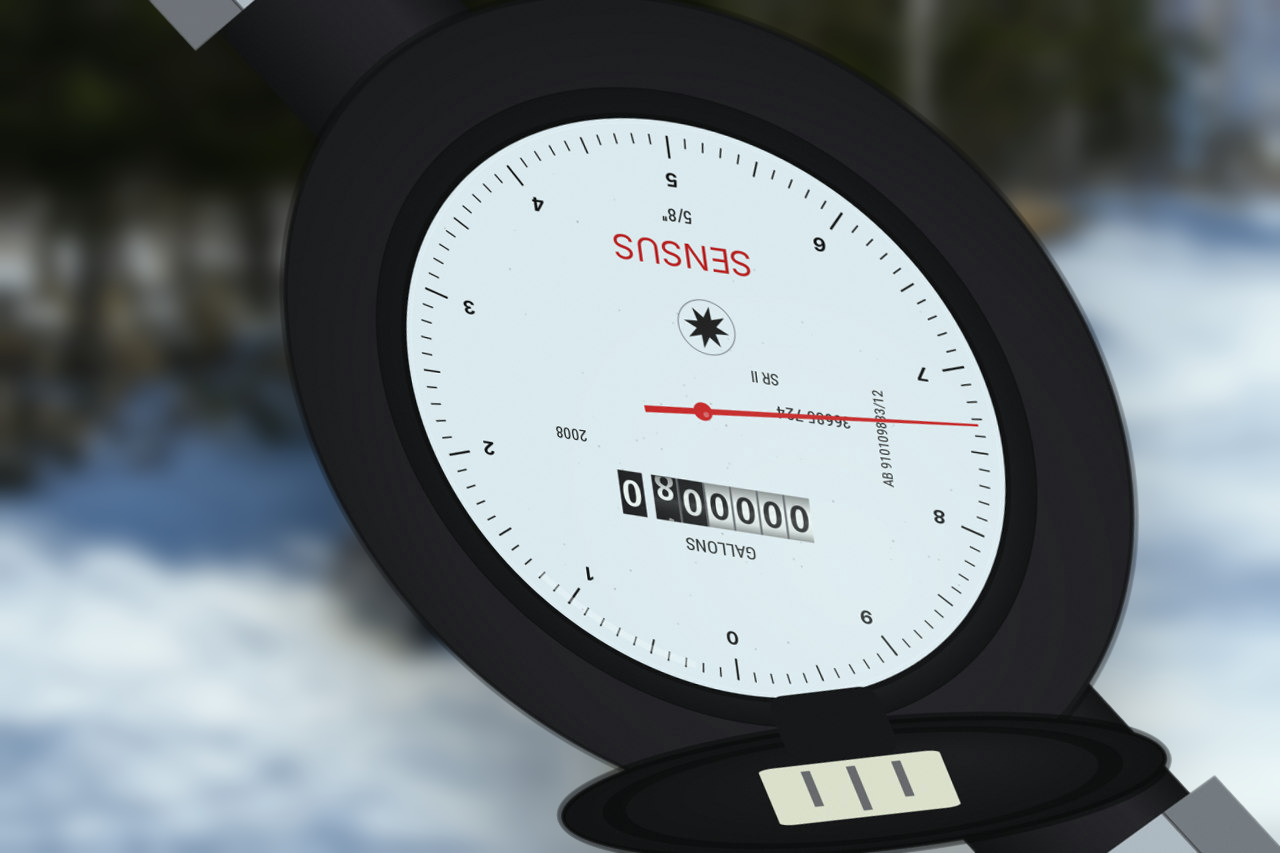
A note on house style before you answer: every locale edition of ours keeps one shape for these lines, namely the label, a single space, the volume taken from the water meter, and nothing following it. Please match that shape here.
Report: 77.3 gal
